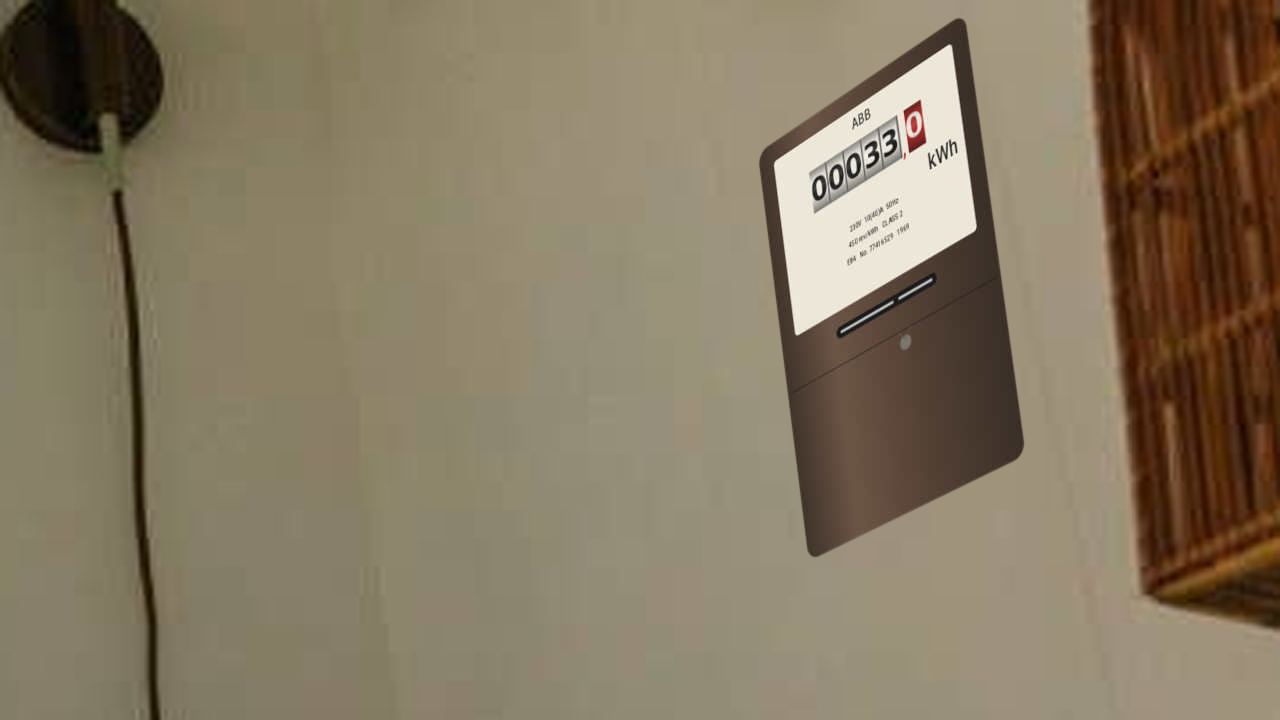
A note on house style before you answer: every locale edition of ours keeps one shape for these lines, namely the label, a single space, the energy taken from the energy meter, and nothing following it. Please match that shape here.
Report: 33.0 kWh
